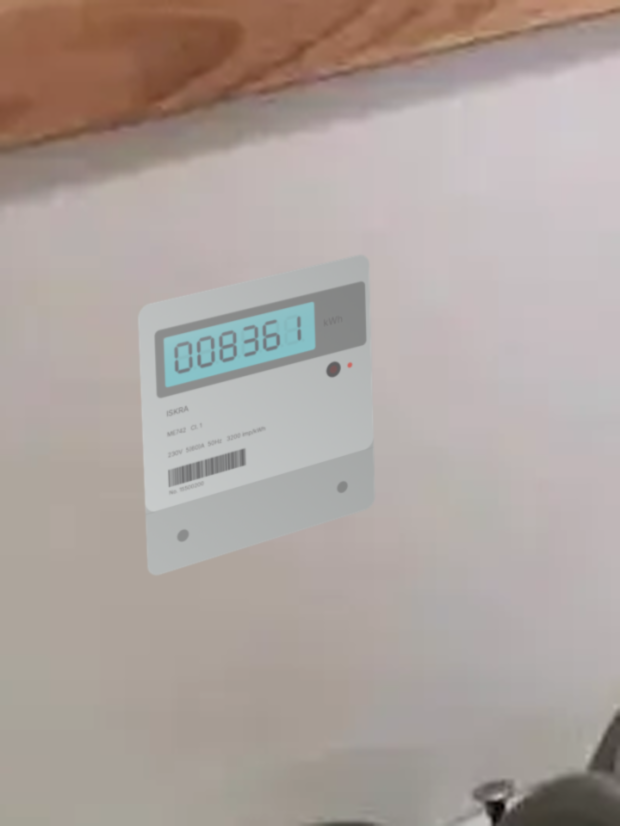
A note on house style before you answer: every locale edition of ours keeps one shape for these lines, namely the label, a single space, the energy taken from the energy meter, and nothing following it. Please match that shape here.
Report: 8361 kWh
